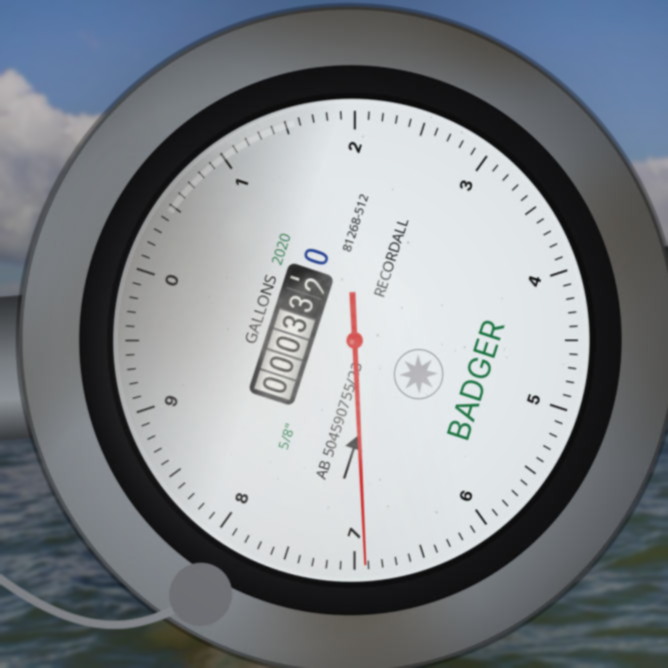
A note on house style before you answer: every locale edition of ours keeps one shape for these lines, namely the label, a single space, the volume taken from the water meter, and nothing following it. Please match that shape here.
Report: 3316.9 gal
